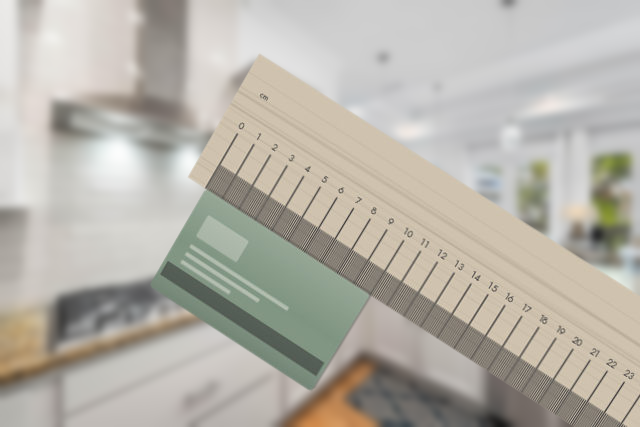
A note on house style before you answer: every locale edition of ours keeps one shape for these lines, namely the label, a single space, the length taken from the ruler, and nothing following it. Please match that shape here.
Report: 10 cm
